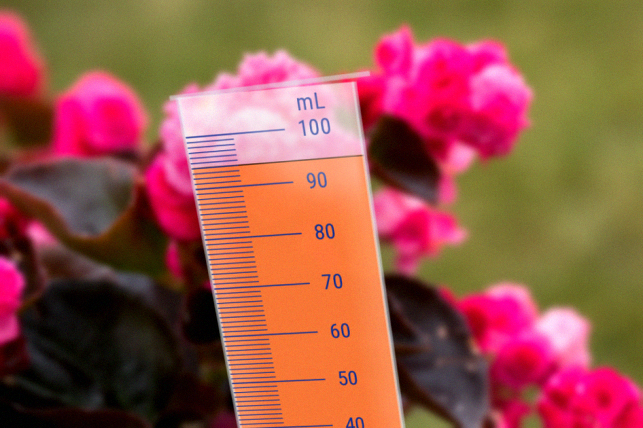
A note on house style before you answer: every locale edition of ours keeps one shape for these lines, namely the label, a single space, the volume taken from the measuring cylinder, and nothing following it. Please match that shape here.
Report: 94 mL
